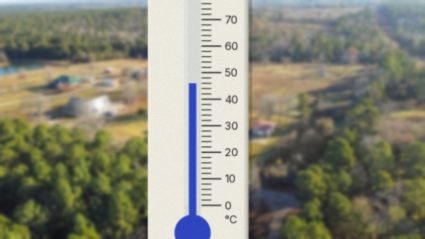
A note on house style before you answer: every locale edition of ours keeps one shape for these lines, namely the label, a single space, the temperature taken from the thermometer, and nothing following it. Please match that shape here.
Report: 46 °C
